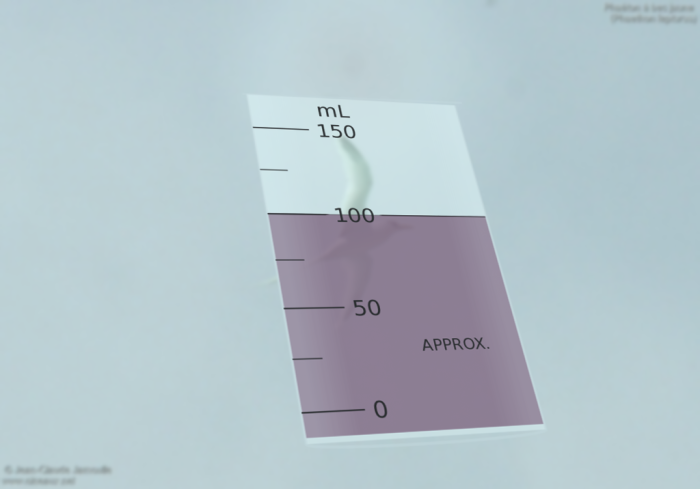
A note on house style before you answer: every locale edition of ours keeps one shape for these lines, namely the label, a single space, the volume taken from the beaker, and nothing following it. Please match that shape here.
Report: 100 mL
